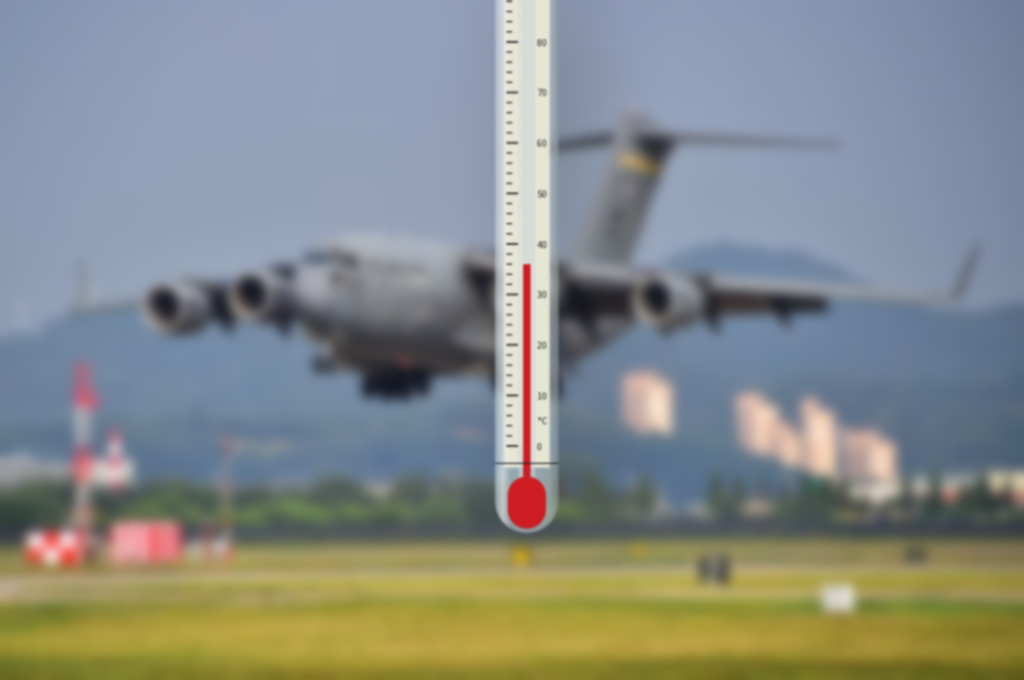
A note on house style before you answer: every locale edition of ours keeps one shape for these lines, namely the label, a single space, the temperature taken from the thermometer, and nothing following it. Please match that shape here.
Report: 36 °C
